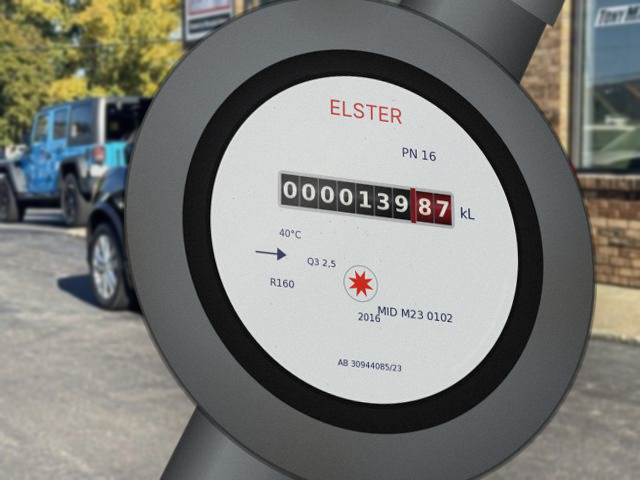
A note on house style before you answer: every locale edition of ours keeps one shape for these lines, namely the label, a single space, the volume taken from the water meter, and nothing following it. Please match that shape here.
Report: 139.87 kL
